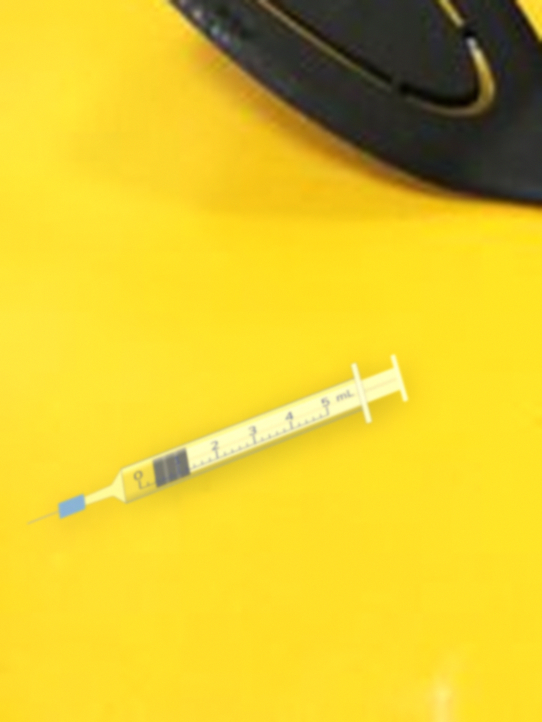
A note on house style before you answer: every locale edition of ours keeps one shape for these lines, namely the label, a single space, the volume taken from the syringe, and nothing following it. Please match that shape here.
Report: 0.4 mL
